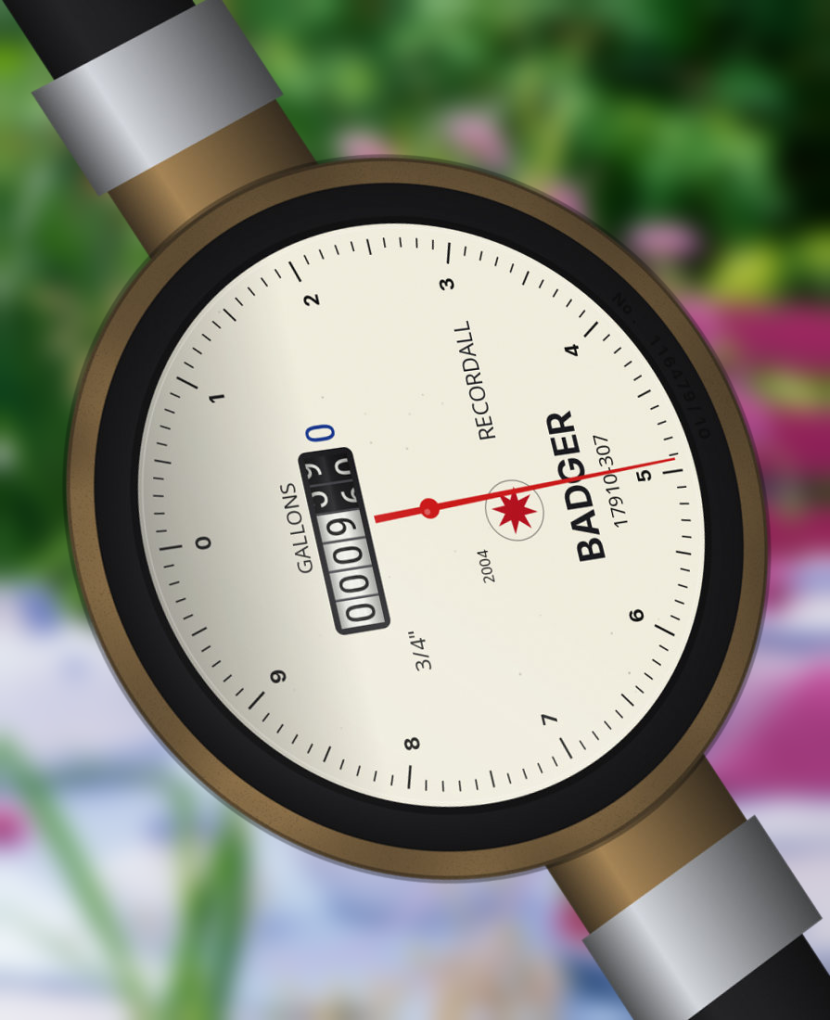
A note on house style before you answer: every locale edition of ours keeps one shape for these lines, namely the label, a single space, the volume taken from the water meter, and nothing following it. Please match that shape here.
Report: 9594.9 gal
